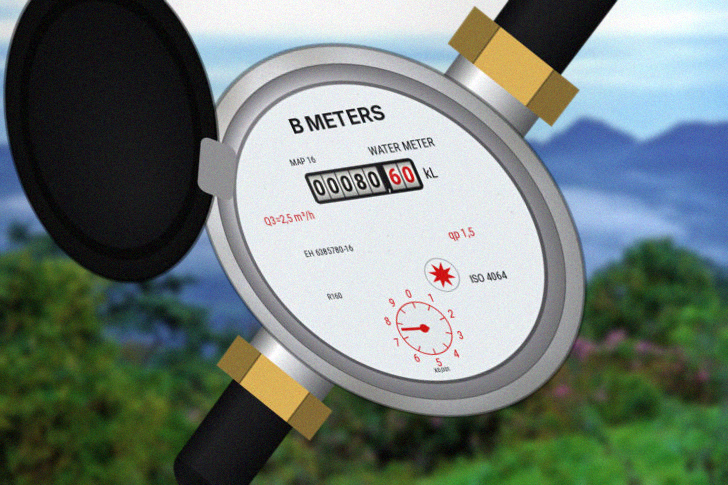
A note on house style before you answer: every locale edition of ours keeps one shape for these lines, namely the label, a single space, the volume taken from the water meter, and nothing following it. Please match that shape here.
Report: 80.607 kL
